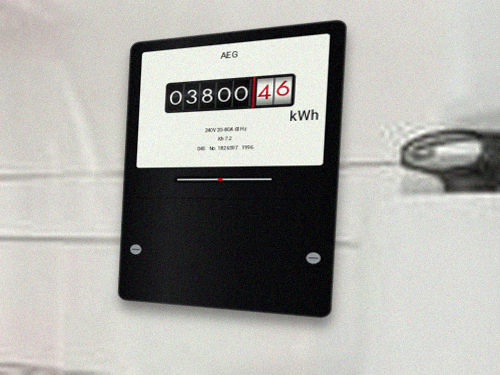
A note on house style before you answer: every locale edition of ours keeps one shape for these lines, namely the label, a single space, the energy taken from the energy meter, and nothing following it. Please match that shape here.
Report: 3800.46 kWh
